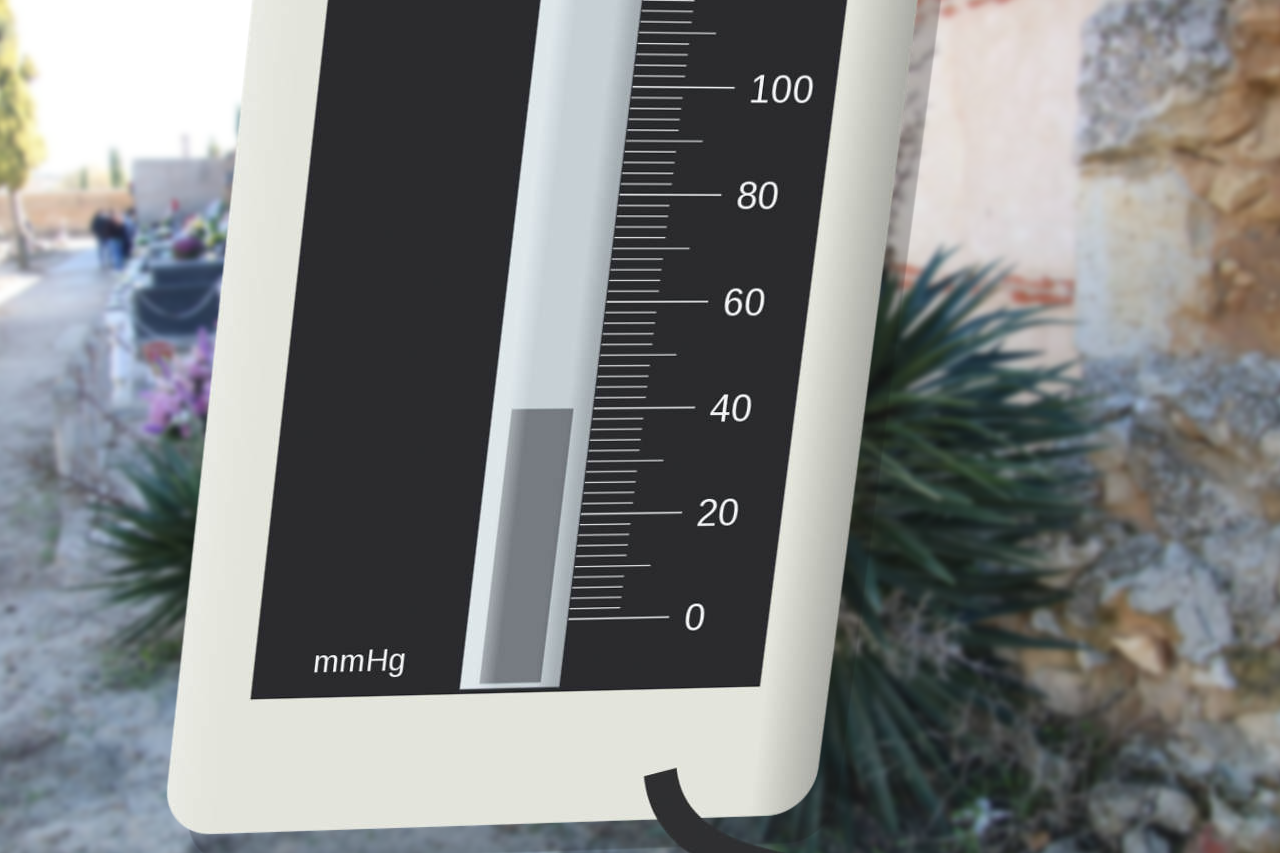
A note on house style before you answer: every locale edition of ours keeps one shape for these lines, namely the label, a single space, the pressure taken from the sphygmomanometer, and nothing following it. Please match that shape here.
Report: 40 mmHg
